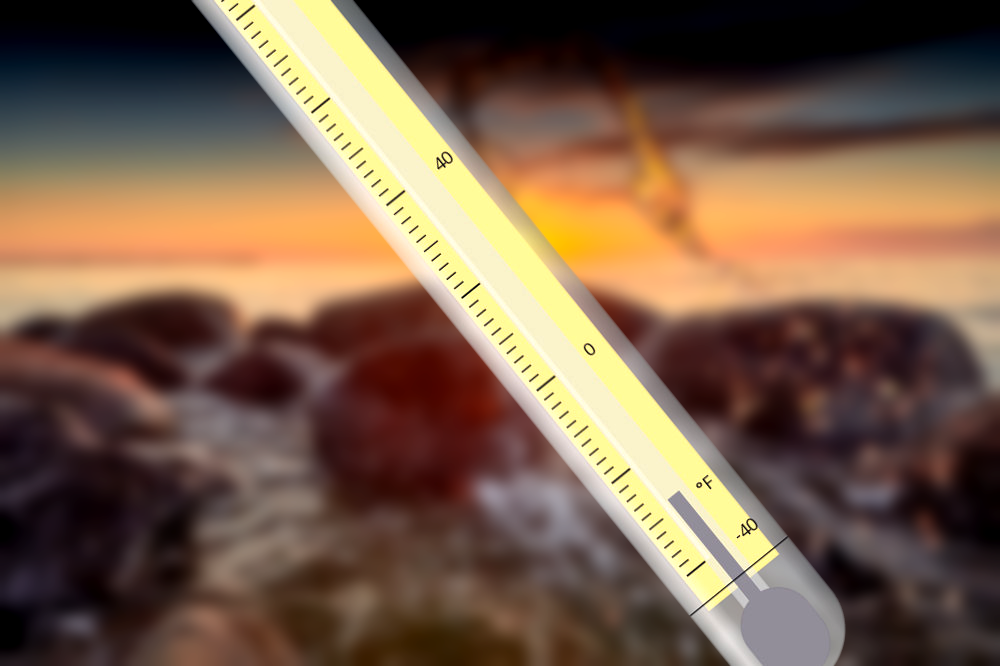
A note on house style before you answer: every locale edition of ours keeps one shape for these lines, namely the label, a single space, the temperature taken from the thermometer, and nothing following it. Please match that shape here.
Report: -28 °F
